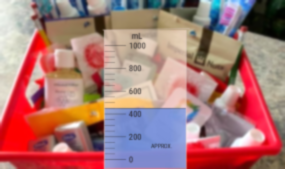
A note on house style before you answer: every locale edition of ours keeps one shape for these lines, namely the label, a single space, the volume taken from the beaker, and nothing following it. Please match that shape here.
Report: 450 mL
